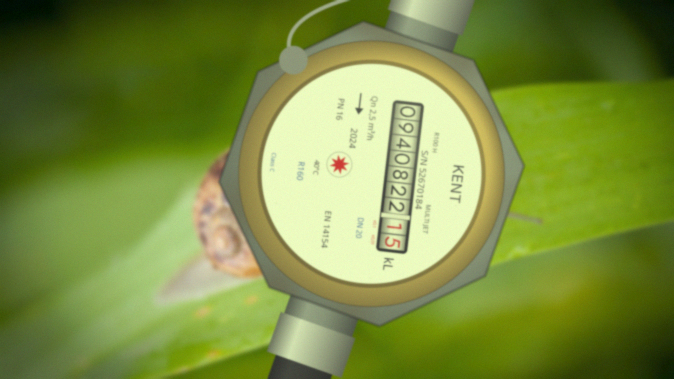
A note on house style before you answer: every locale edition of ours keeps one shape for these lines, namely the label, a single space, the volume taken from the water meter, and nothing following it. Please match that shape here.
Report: 940822.15 kL
